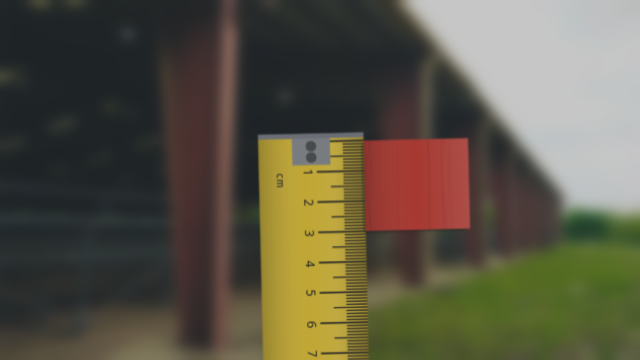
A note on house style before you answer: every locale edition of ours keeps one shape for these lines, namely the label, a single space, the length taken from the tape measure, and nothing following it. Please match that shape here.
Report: 3 cm
